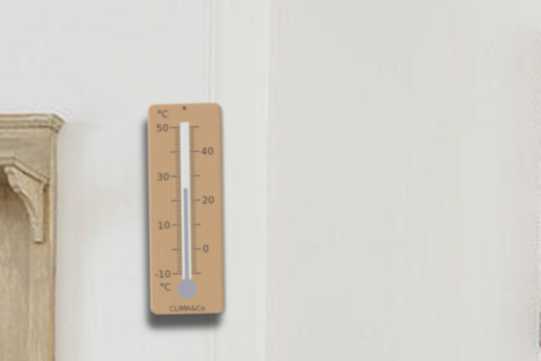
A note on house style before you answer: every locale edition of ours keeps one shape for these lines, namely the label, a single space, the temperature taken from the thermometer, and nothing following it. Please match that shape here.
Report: 25 °C
